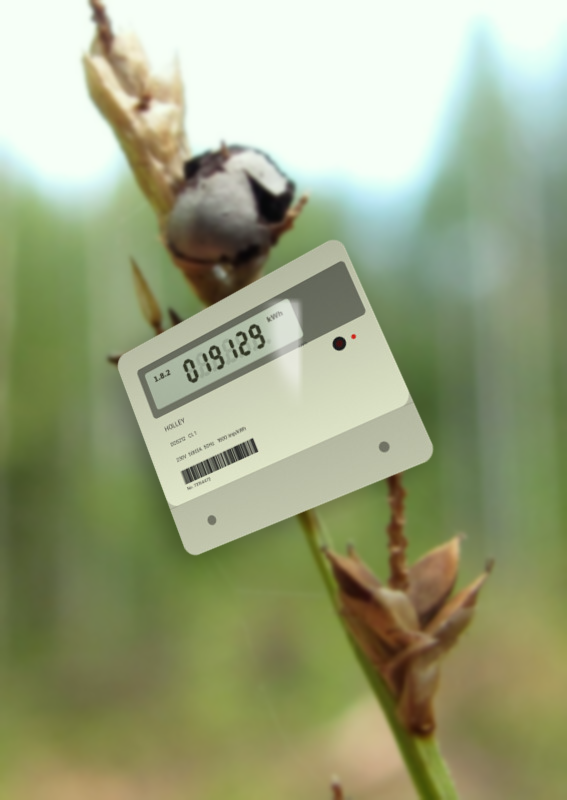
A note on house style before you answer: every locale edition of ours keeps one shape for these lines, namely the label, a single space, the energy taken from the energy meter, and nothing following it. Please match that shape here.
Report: 19129 kWh
